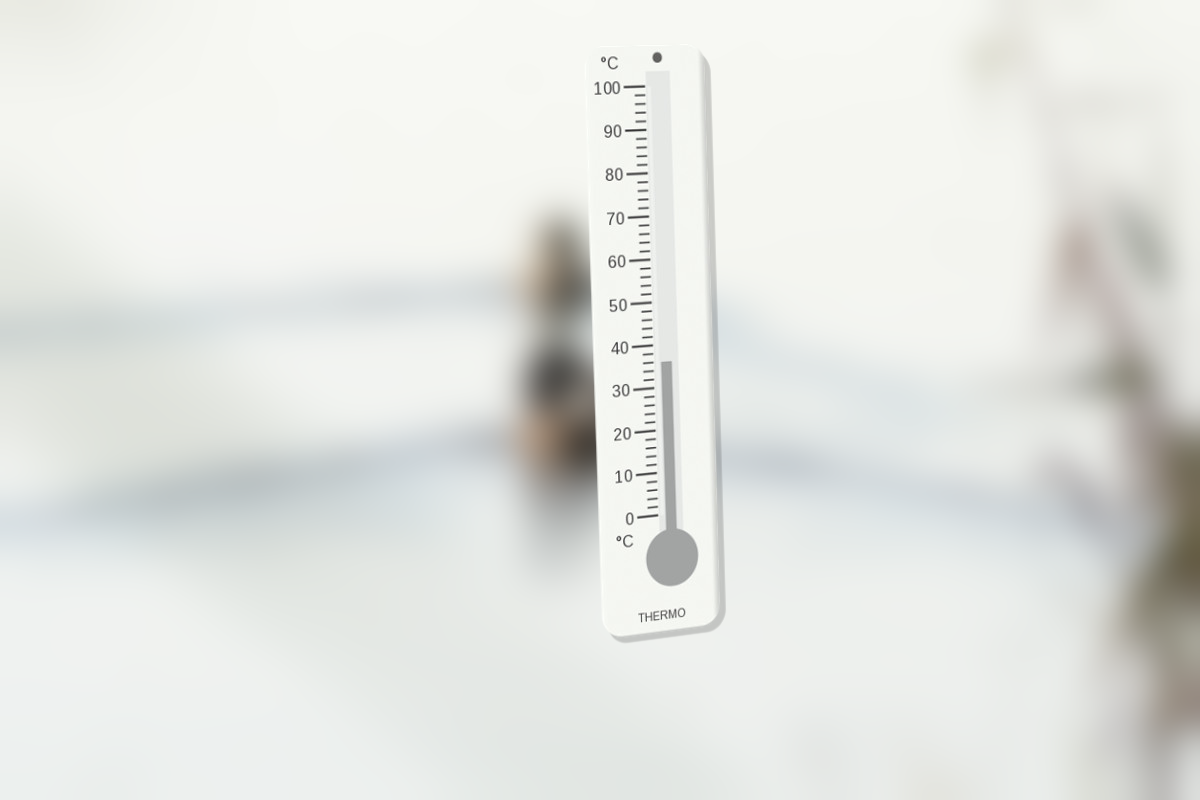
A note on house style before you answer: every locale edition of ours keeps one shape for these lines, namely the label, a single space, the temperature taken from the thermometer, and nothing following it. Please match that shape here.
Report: 36 °C
